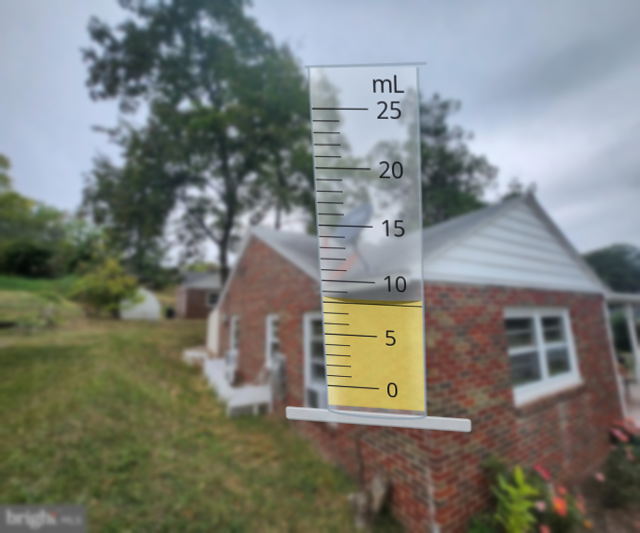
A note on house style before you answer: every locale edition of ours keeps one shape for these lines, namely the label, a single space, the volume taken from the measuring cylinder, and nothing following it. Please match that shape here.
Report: 8 mL
